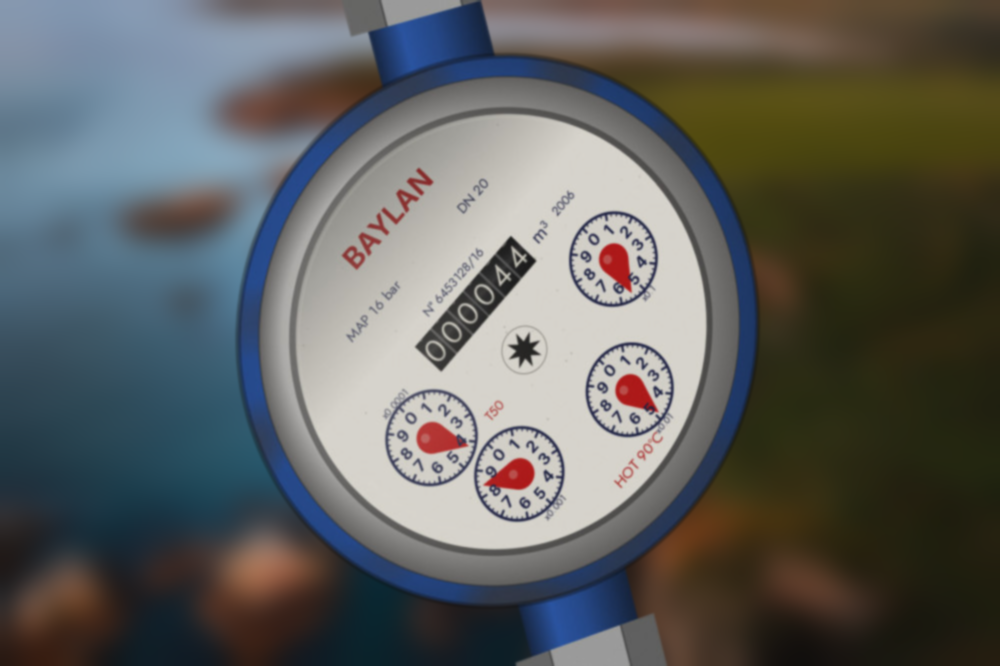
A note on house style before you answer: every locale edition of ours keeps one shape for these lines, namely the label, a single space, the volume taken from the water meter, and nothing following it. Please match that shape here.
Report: 44.5484 m³
